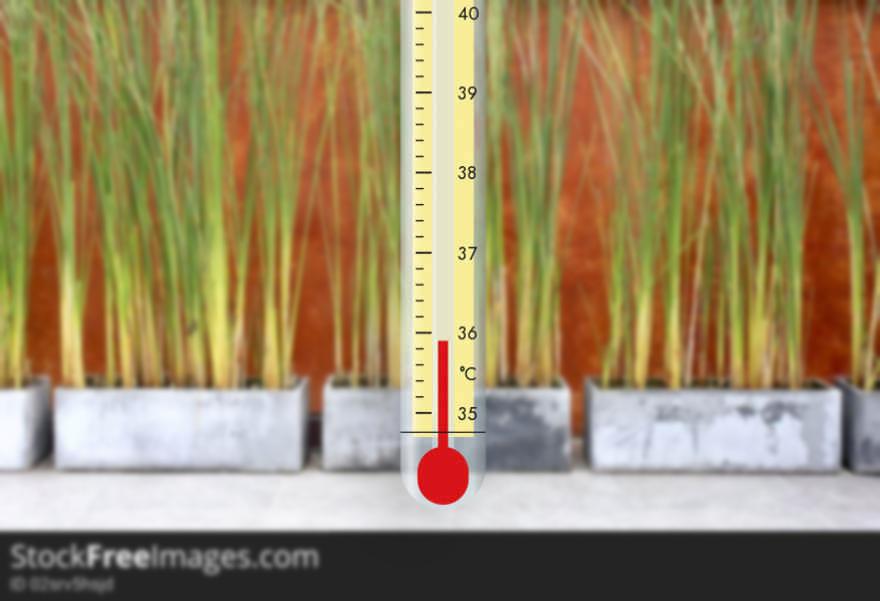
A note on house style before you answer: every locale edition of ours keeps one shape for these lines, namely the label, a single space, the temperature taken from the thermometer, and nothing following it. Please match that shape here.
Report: 35.9 °C
